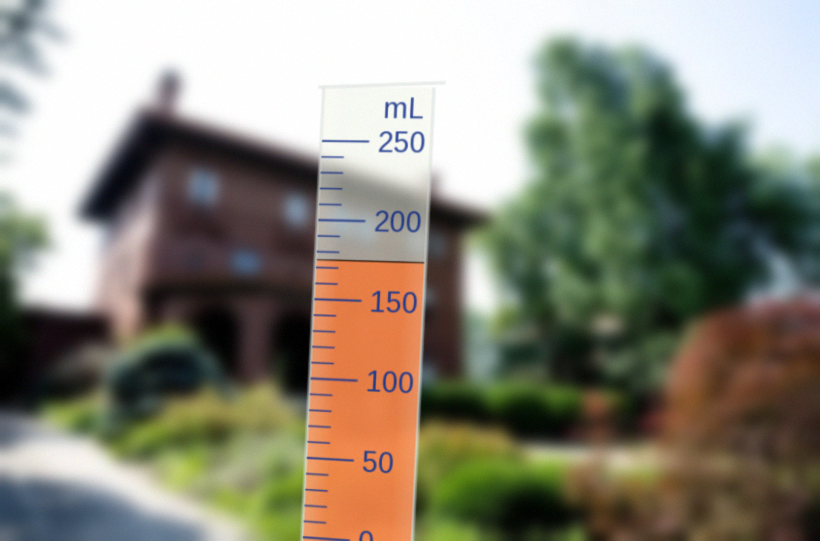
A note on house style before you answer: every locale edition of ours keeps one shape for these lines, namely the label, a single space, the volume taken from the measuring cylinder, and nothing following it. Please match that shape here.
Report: 175 mL
